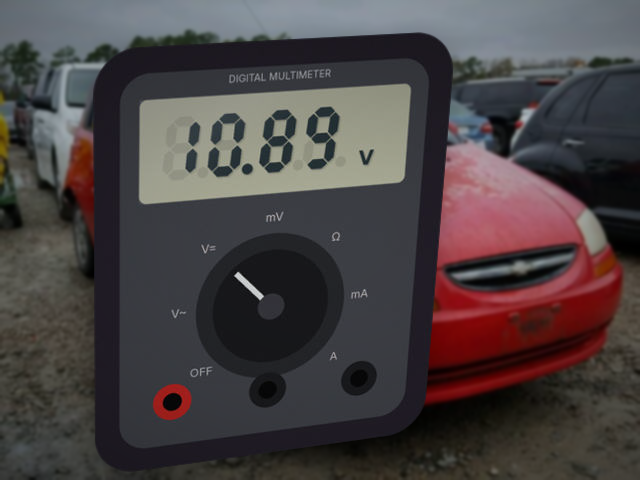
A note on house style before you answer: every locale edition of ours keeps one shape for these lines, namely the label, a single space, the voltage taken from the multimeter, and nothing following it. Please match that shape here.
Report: 10.89 V
